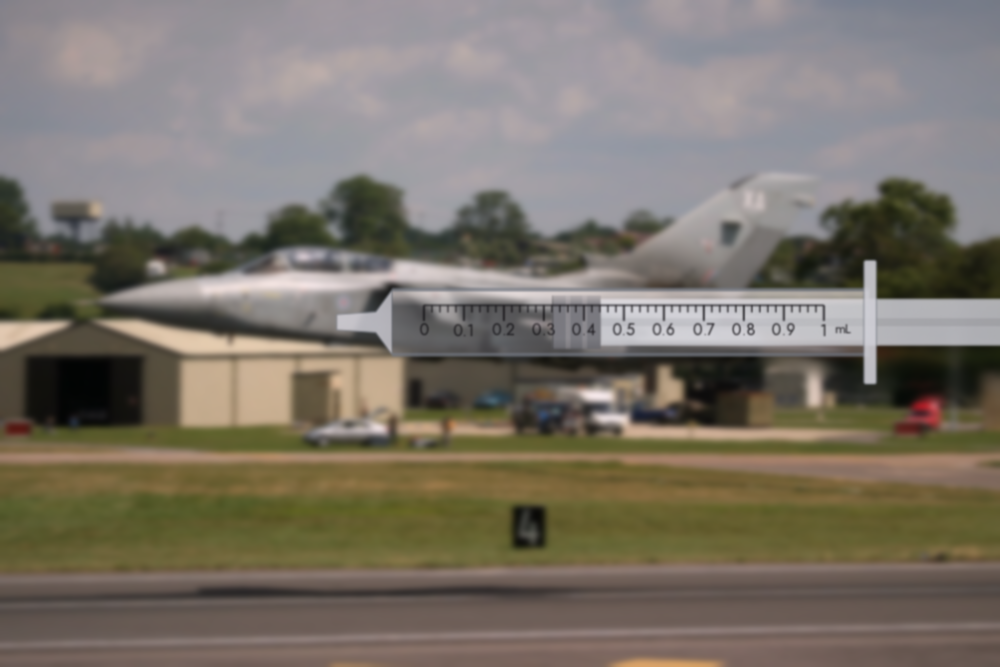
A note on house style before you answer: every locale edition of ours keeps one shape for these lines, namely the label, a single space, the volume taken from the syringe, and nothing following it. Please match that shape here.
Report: 0.32 mL
